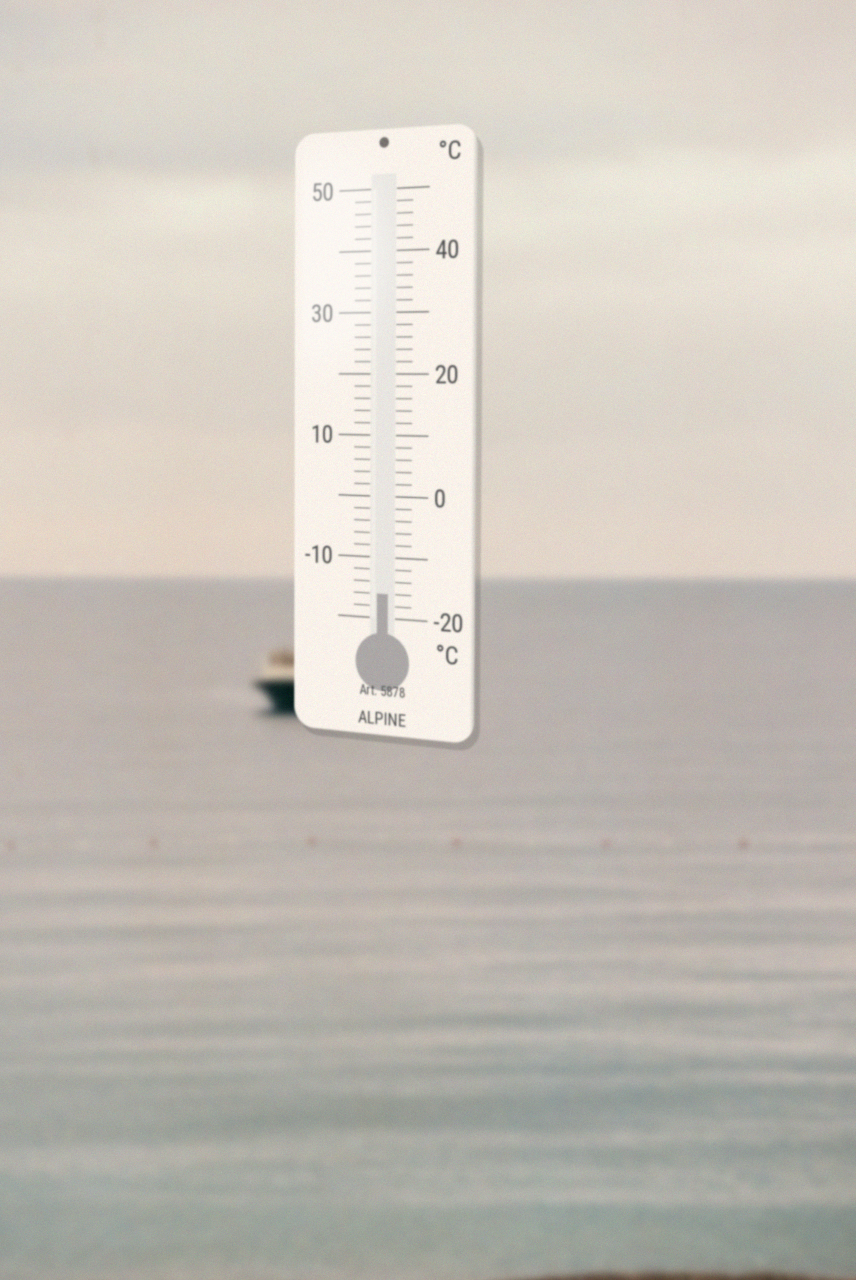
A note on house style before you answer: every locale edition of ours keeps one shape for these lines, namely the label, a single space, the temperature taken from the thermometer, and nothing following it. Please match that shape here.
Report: -16 °C
